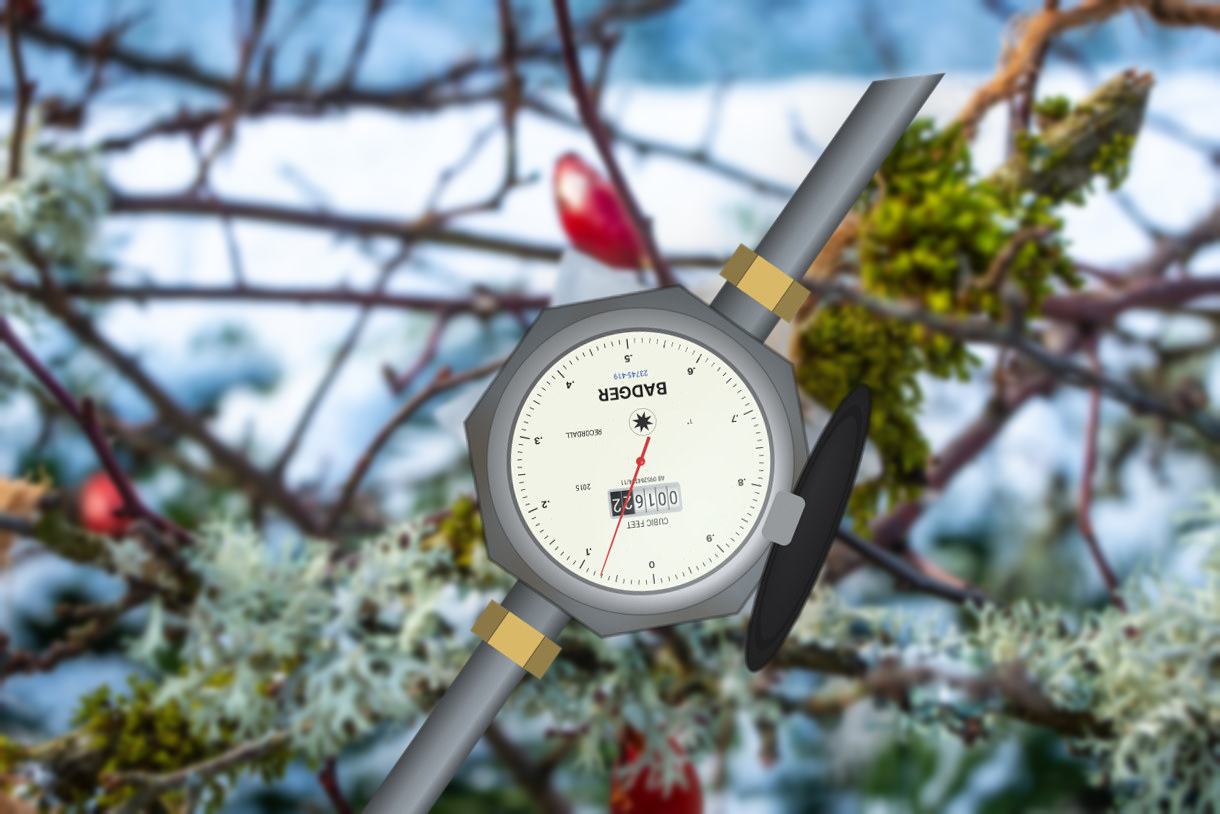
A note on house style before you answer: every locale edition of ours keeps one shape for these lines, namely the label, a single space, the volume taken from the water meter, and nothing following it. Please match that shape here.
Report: 1622.07 ft³
